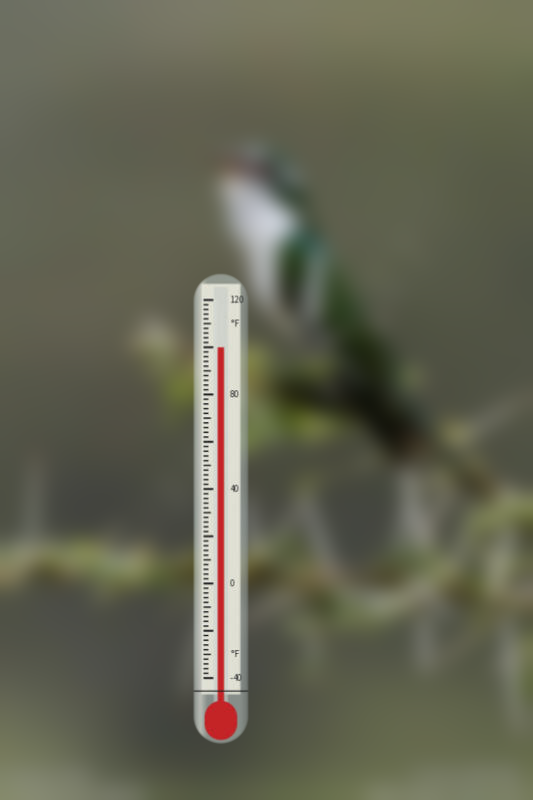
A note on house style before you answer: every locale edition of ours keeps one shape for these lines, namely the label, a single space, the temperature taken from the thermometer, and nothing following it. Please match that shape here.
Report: 100 °F
